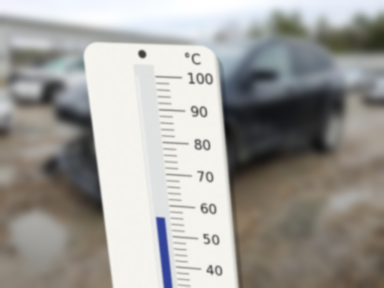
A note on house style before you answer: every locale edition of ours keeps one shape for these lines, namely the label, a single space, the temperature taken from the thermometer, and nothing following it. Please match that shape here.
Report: 56 °C
